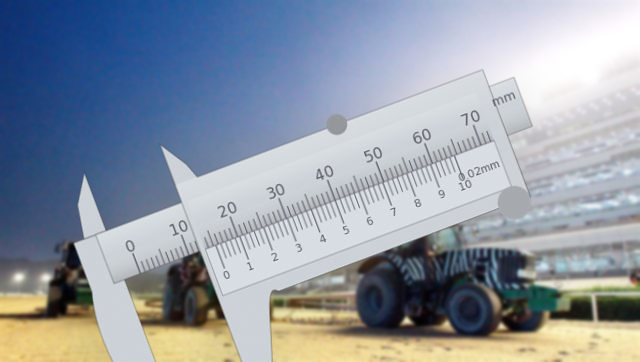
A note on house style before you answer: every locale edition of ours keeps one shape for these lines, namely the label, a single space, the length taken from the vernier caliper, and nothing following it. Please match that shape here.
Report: 15.5 mm
